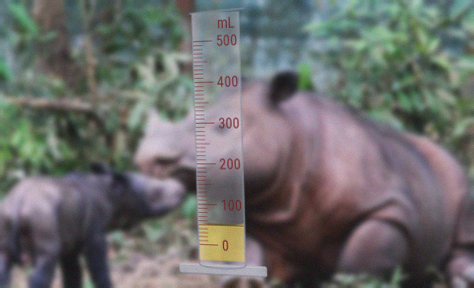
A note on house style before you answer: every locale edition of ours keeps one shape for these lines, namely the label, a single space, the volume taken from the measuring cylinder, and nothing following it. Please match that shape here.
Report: 50 mL
